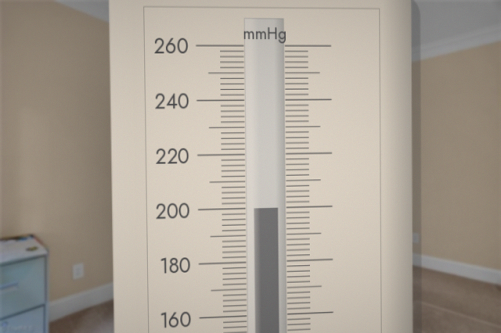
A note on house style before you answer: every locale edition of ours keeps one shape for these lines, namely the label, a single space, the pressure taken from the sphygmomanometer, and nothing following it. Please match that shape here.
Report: 200 mmHg
